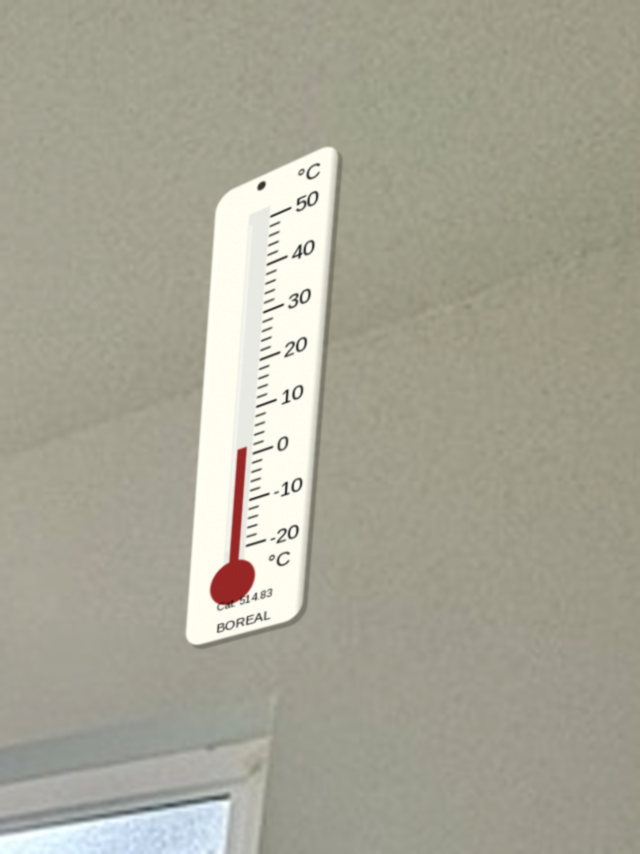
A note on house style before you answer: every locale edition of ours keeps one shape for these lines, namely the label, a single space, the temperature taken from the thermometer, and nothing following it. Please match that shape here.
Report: 2 °C
